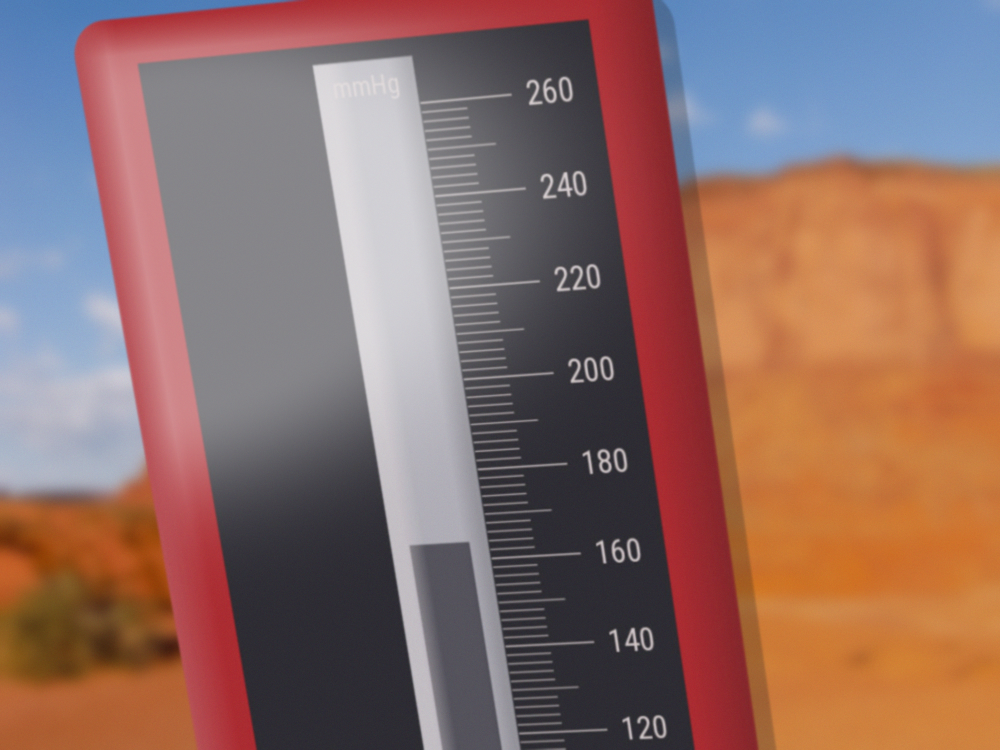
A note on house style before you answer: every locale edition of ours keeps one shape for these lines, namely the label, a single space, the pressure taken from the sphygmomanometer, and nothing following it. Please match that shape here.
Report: 164 mmHg
